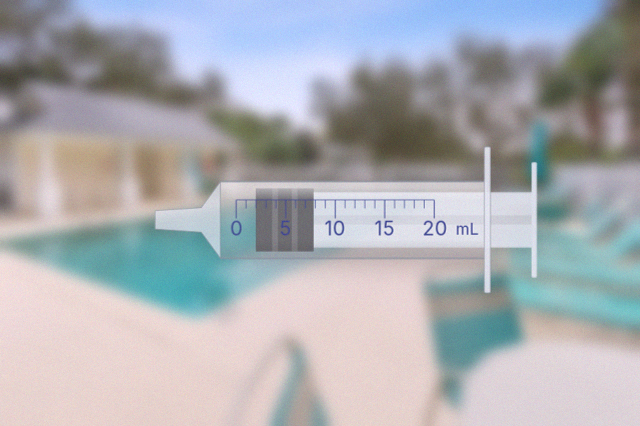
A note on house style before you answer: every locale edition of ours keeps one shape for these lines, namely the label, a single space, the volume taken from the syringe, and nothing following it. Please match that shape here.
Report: 2 mL
